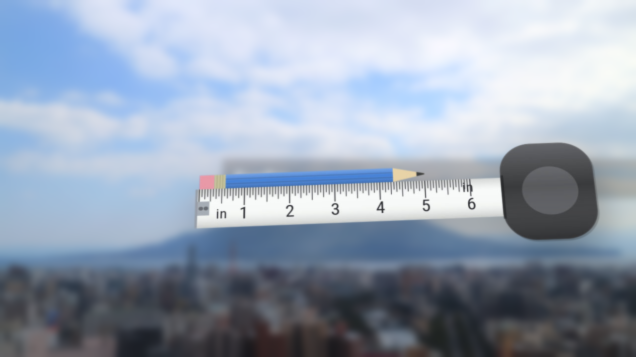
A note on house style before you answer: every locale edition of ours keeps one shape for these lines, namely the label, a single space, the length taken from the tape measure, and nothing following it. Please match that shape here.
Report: 5 in
